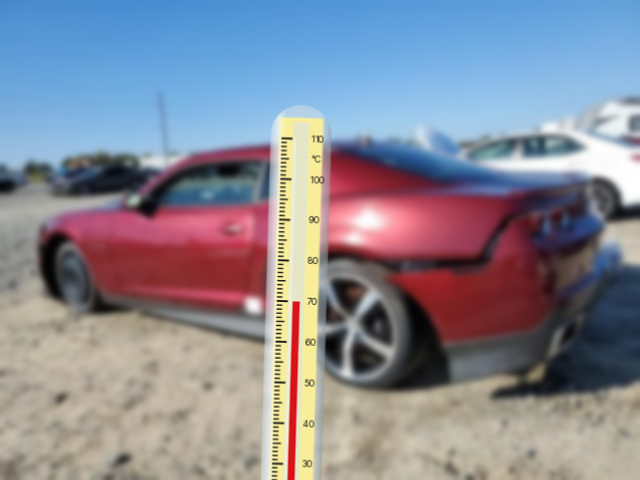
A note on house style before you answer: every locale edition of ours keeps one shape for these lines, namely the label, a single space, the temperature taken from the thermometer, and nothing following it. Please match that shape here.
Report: 70 °C
